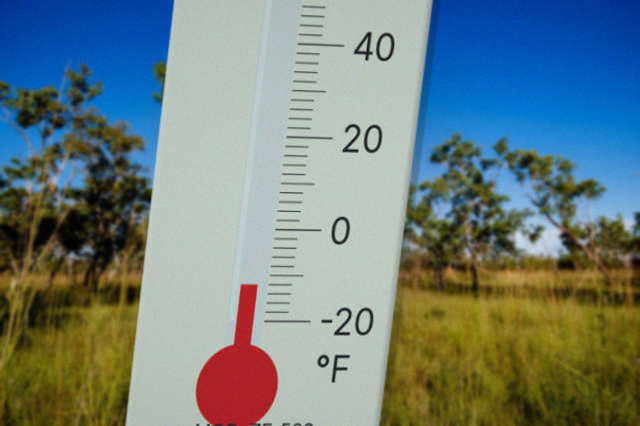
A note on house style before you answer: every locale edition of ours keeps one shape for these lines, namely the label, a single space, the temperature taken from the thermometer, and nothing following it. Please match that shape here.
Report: -12 °F
